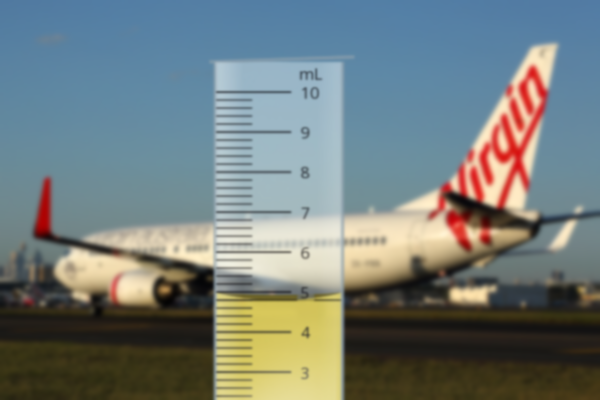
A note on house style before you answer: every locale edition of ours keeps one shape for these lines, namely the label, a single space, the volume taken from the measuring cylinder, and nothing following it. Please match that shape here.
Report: 4.8 mL
